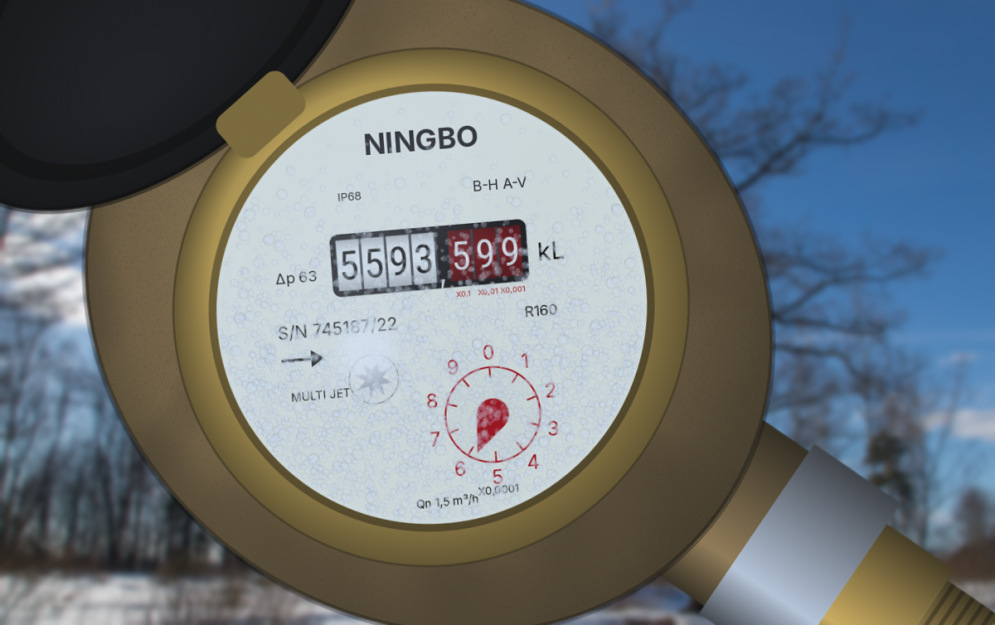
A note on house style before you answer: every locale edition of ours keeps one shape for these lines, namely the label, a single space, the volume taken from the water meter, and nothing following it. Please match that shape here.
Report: 5593.5995 kL
